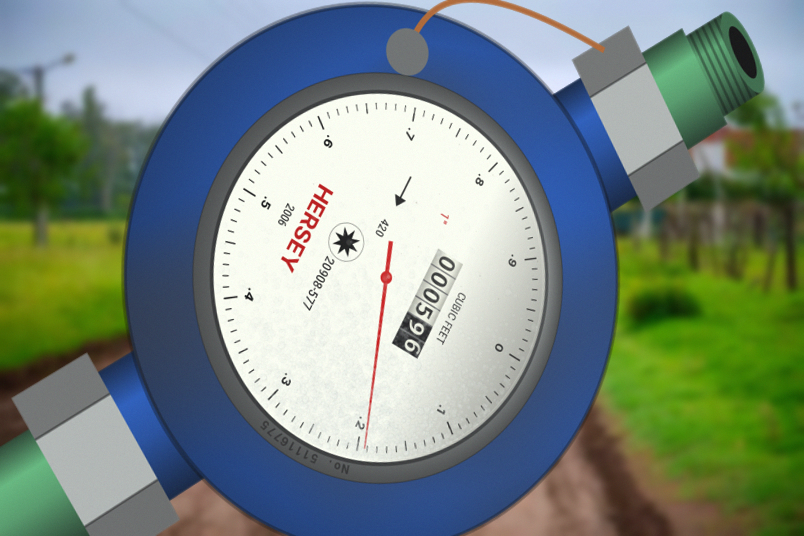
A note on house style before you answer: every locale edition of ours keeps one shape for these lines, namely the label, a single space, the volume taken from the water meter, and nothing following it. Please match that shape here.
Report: 596.19 ft³
